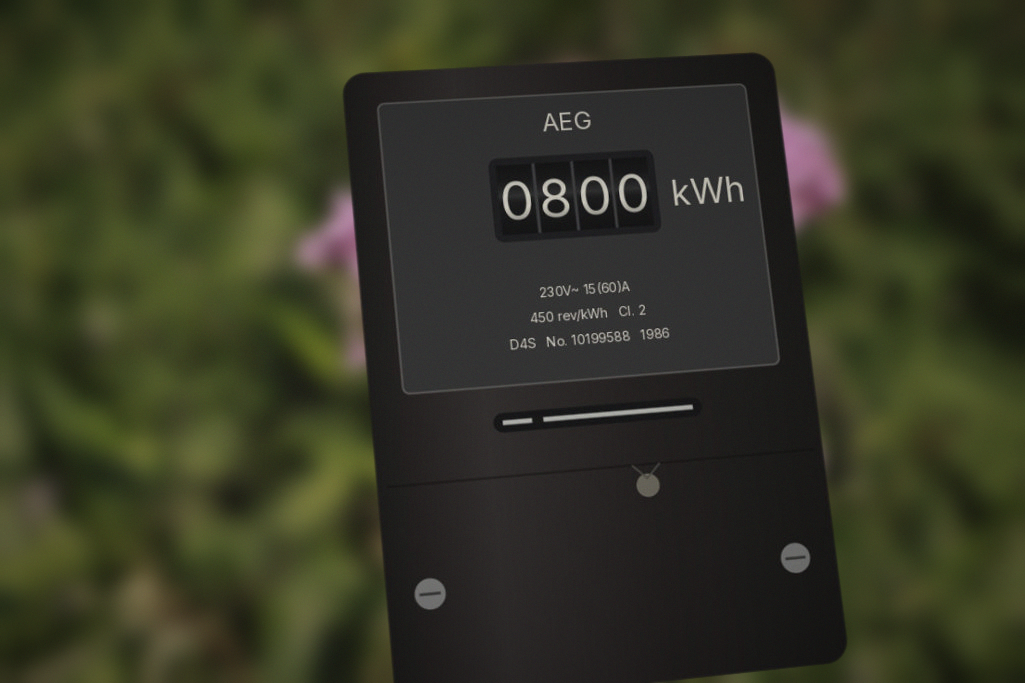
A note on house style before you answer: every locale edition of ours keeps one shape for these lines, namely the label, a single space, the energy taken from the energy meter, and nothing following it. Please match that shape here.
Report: 800 kWh
